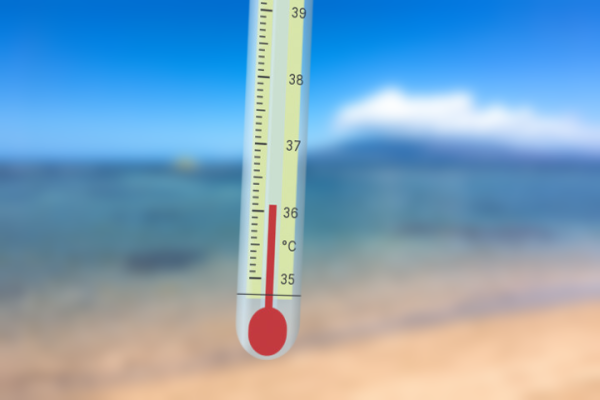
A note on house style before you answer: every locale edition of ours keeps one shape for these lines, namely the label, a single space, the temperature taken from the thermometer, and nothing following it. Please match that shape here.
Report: 36.1 °C
